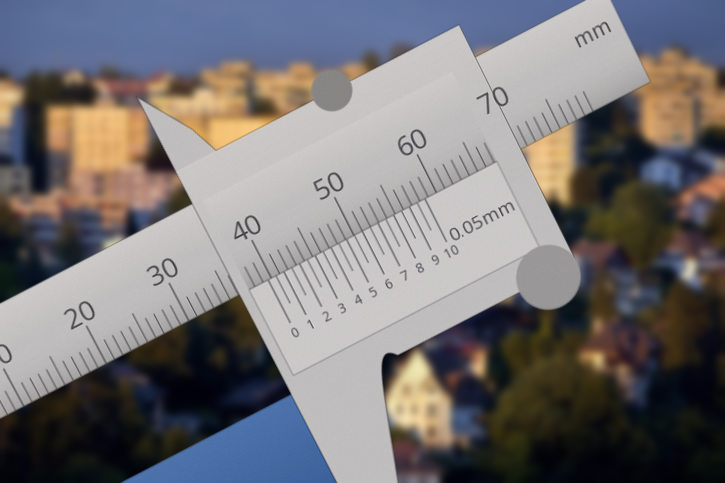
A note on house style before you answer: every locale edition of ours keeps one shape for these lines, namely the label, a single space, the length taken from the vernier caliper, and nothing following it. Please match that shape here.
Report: 39.6 mm
